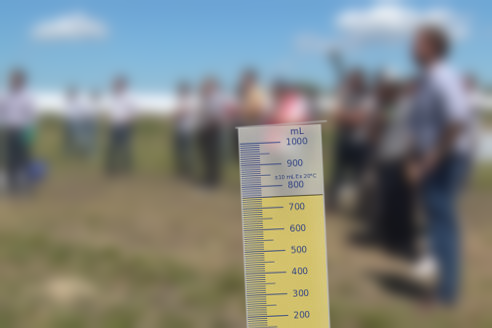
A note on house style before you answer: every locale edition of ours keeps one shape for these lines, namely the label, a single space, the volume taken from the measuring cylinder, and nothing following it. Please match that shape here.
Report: 750 mL
